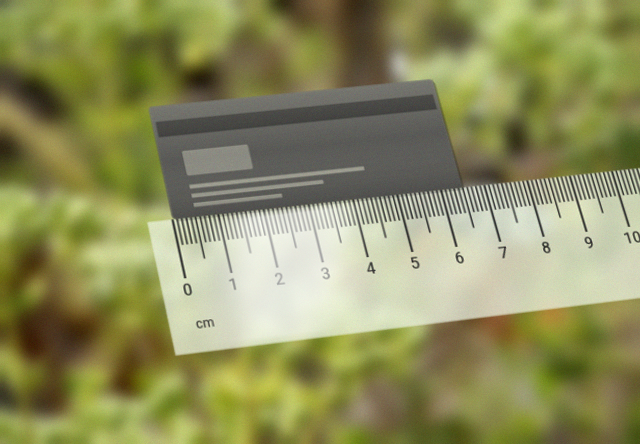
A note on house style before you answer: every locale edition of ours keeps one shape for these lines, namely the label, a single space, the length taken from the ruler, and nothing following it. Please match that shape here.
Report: 6.5 cm
